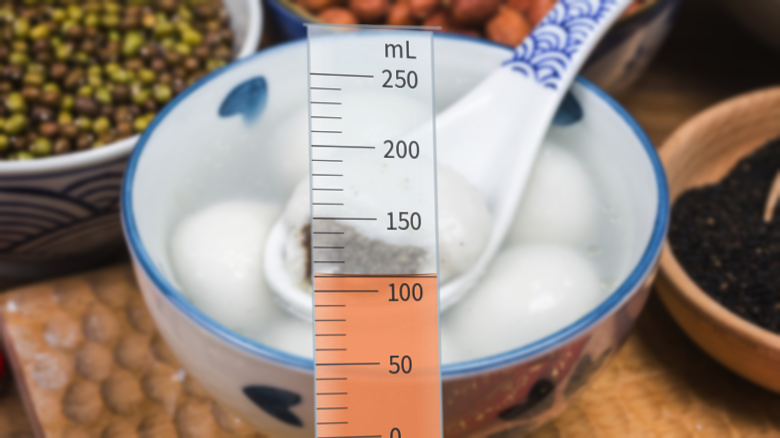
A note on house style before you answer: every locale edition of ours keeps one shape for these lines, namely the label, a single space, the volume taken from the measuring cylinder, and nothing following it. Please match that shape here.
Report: 110 mL
